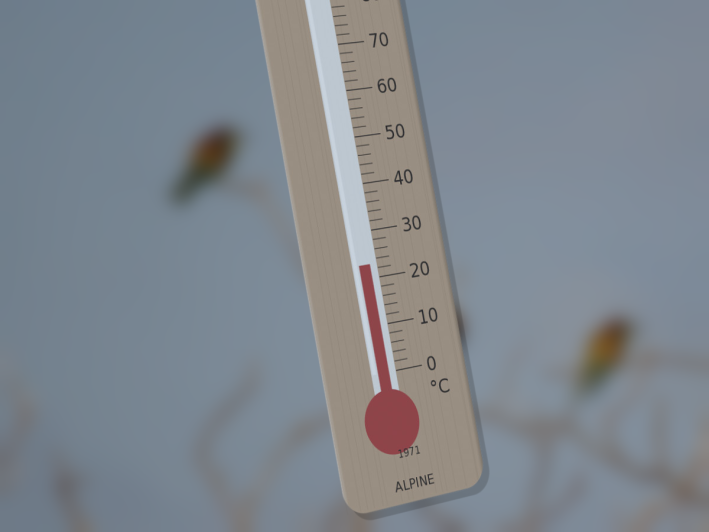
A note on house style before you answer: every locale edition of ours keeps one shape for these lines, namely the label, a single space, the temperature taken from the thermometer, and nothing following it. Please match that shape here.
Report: 23 °C
